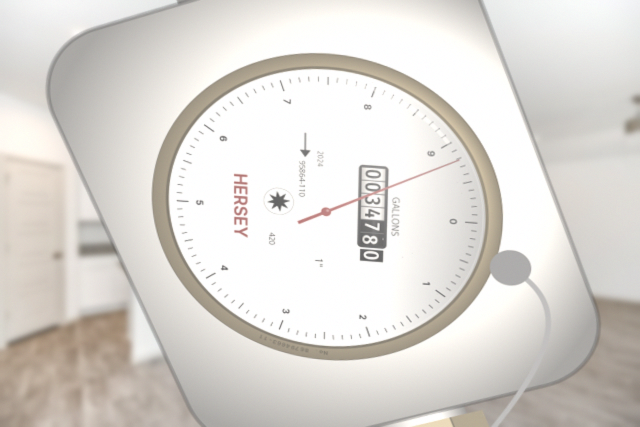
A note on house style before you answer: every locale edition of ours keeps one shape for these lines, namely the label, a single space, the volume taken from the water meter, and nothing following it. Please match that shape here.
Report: 34779.2 gal
